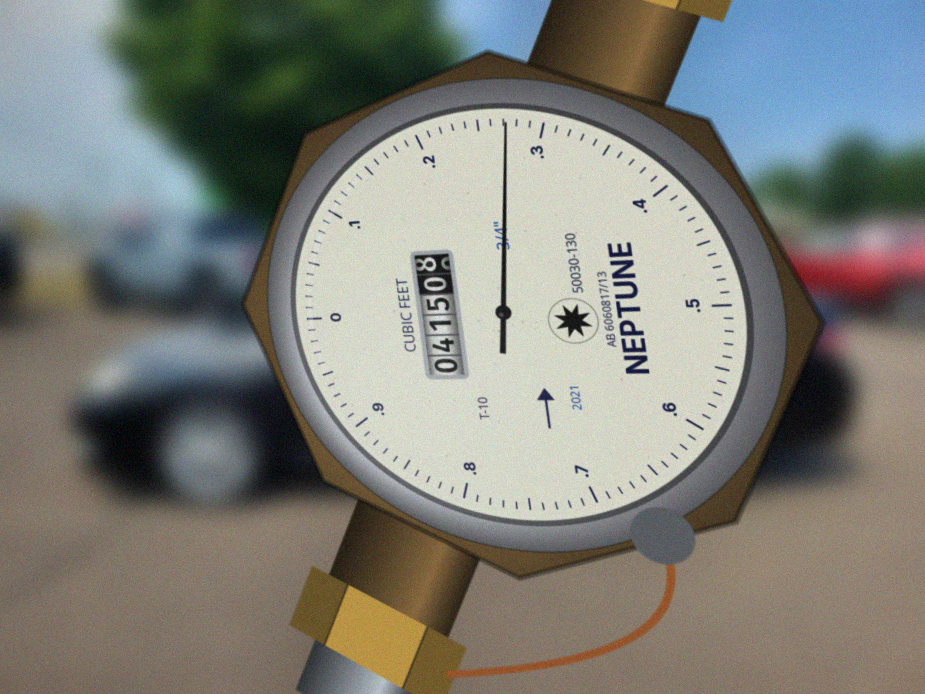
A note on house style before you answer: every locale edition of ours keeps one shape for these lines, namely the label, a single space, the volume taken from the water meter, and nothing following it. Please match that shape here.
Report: 41508.27 ft³
